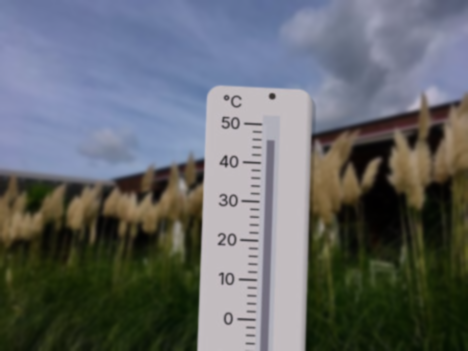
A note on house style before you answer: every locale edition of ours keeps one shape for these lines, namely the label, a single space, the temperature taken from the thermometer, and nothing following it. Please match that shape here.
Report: 46 °C
